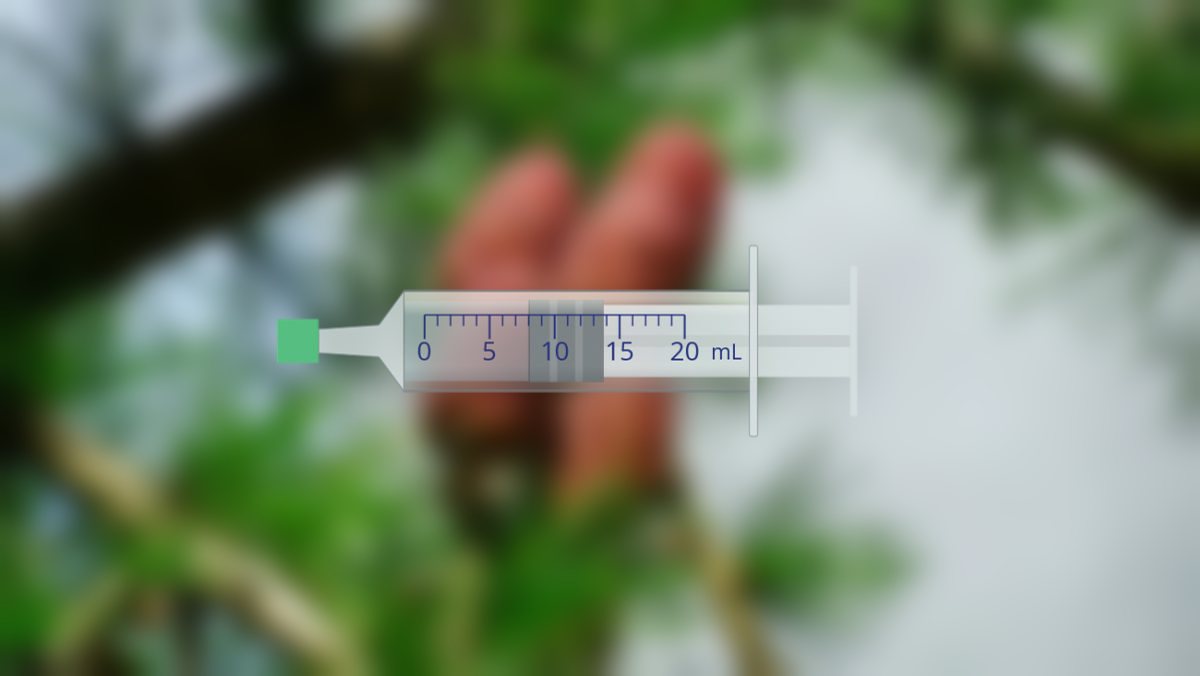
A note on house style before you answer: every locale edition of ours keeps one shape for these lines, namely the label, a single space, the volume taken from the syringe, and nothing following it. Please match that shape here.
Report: 8 mL
